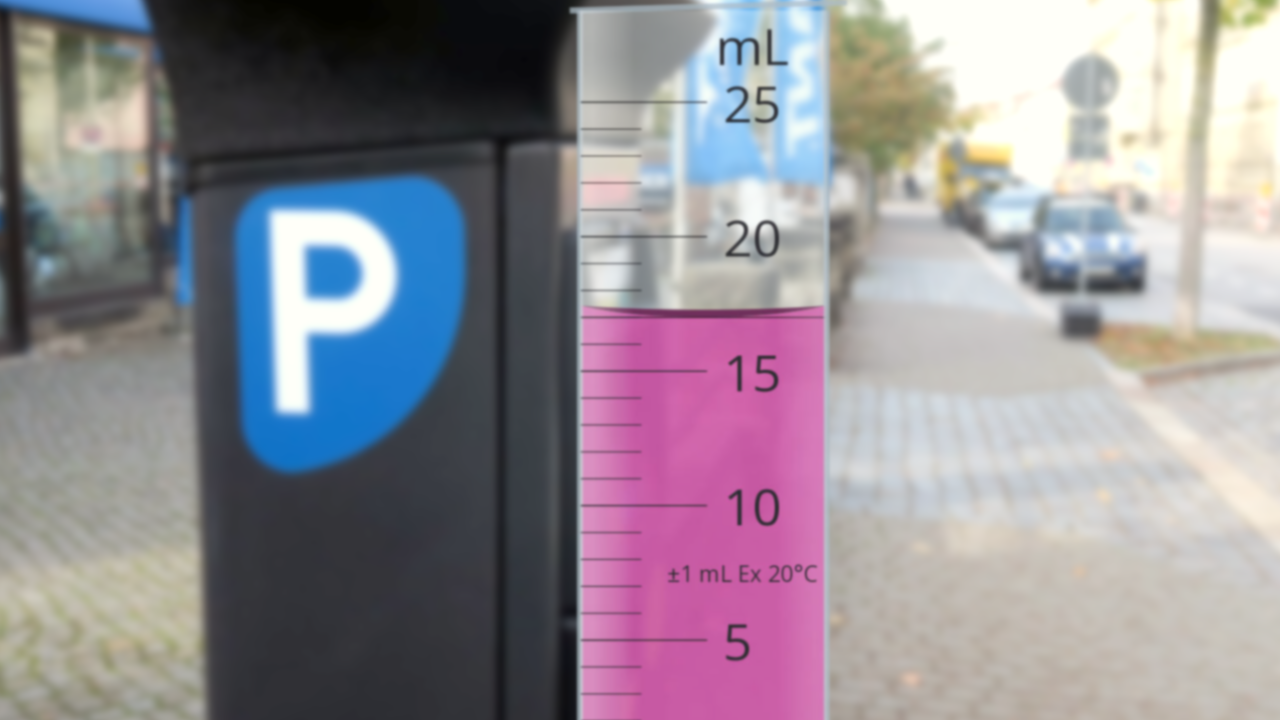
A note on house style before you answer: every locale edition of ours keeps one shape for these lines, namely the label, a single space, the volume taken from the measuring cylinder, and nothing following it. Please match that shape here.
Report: 17 mL
